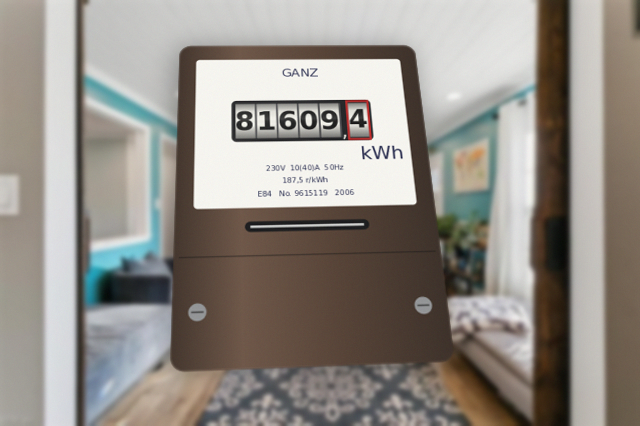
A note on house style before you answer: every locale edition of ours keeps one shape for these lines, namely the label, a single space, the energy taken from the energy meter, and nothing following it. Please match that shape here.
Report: 81609.4 kWh
